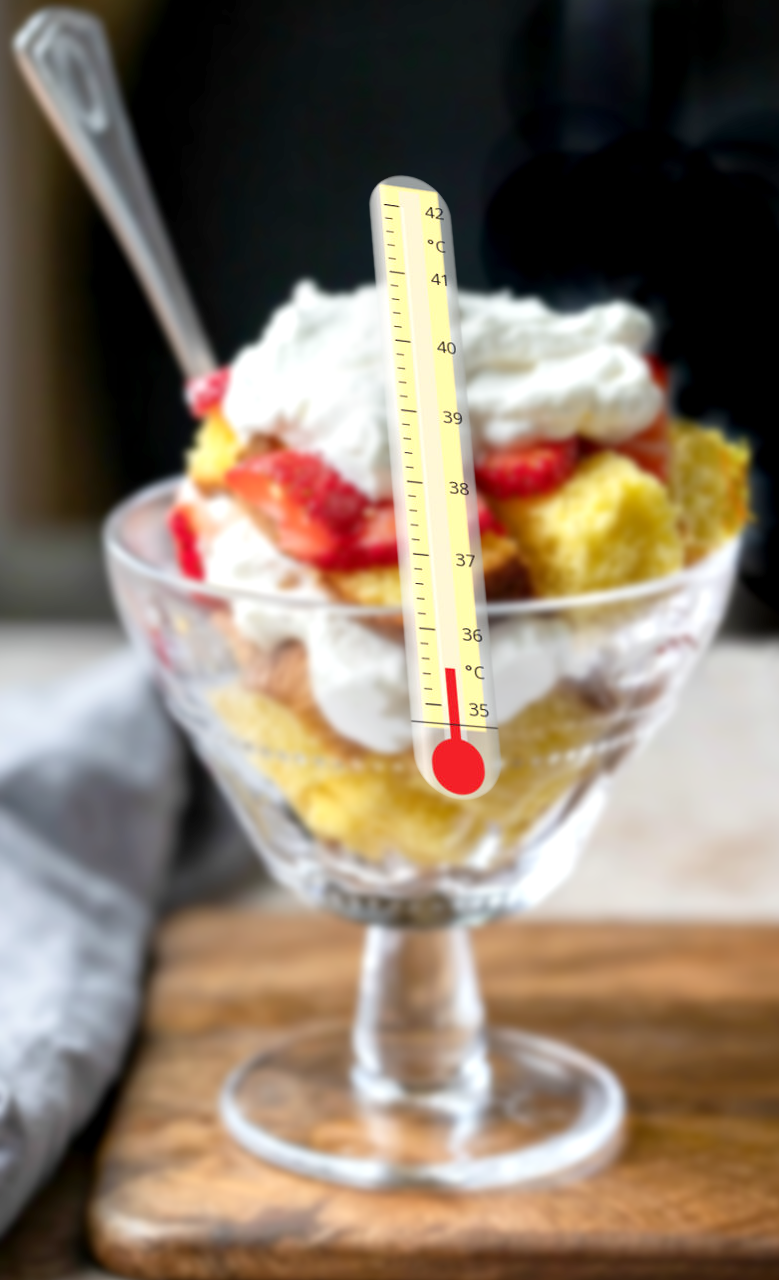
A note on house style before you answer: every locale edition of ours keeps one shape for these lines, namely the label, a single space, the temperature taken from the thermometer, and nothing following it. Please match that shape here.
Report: 35.5 °C
